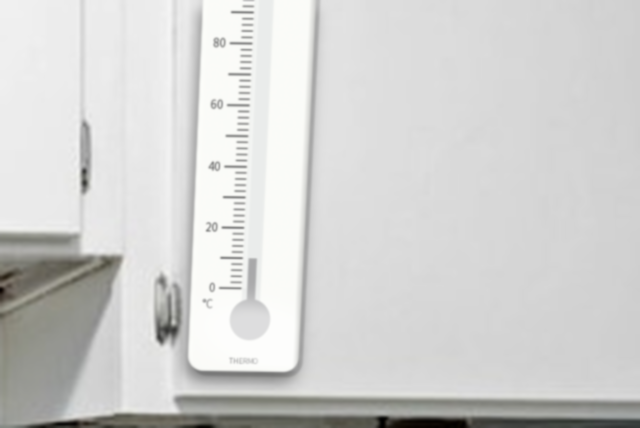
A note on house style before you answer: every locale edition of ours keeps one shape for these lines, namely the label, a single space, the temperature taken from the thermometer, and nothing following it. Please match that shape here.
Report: 10 °C
